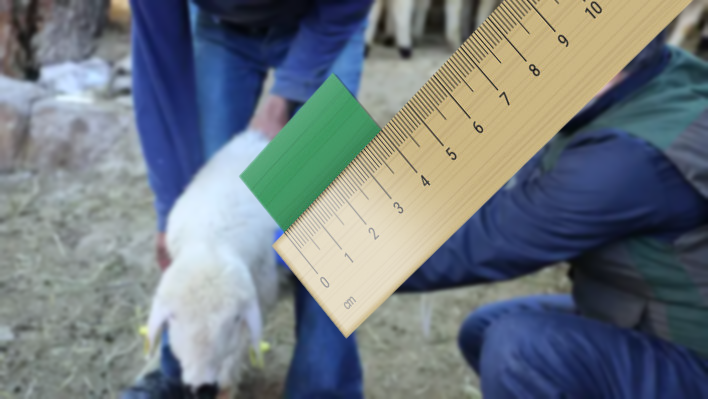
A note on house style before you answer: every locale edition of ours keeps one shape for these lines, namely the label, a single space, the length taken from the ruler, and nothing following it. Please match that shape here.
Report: 4 cm
